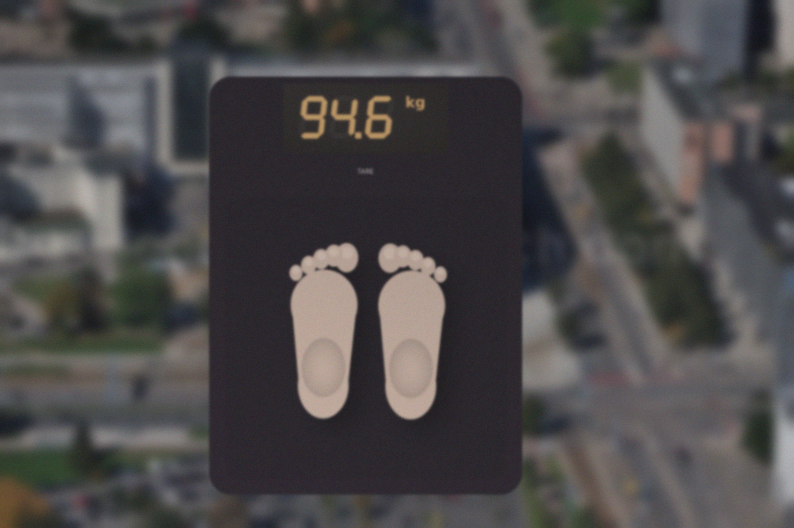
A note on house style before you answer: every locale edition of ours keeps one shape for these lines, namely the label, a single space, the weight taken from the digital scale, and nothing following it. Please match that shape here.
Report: 94.6 kg
